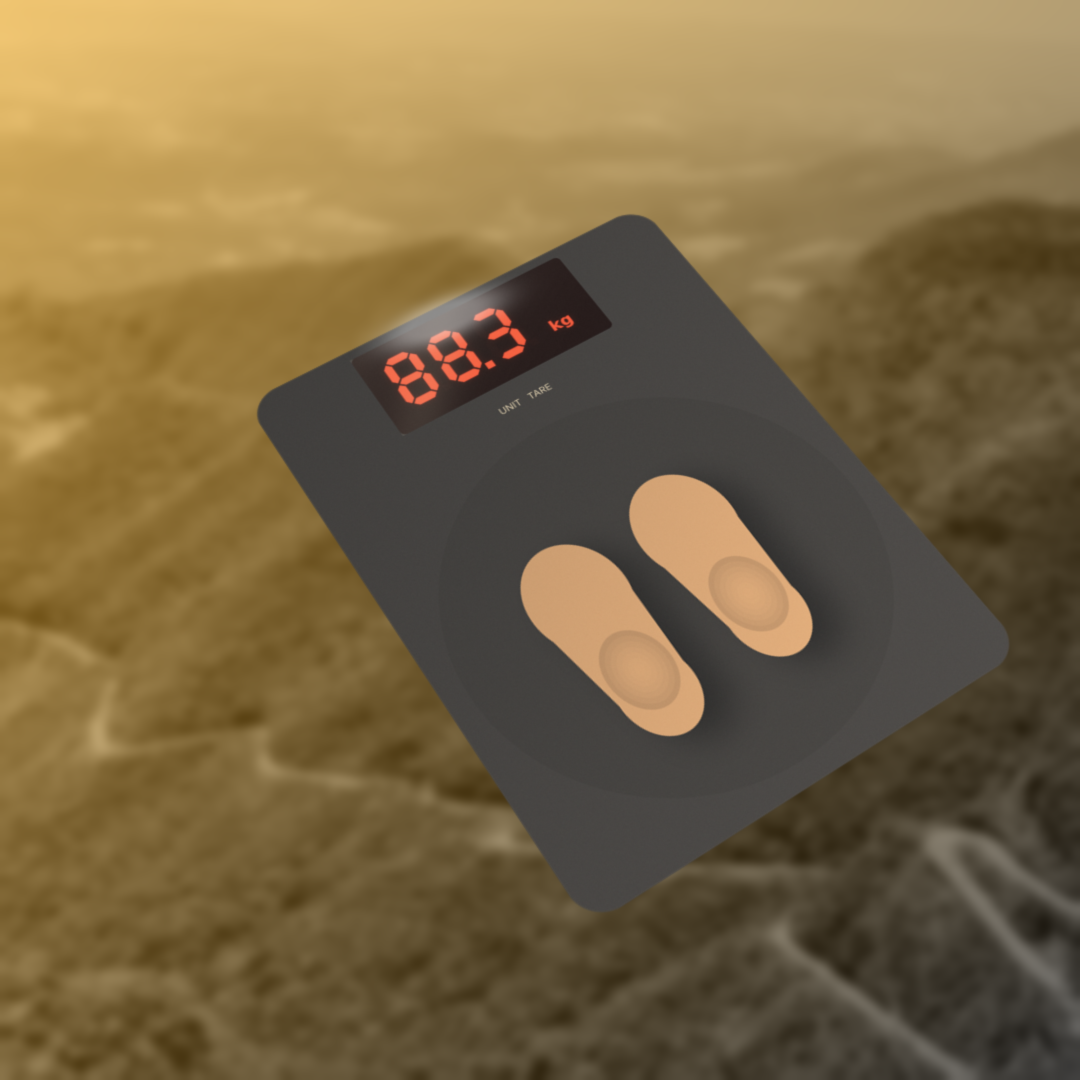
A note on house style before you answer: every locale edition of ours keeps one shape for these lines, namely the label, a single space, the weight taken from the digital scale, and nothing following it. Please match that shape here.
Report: 88.3 kg
